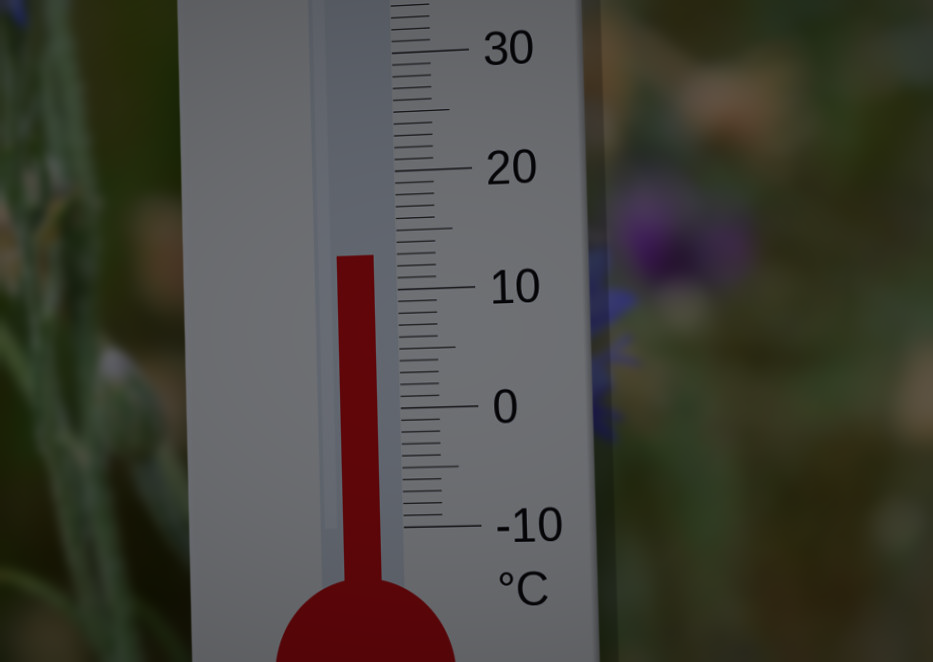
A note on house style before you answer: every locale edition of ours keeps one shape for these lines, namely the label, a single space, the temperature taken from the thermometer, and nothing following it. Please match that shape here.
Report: 13 °C
